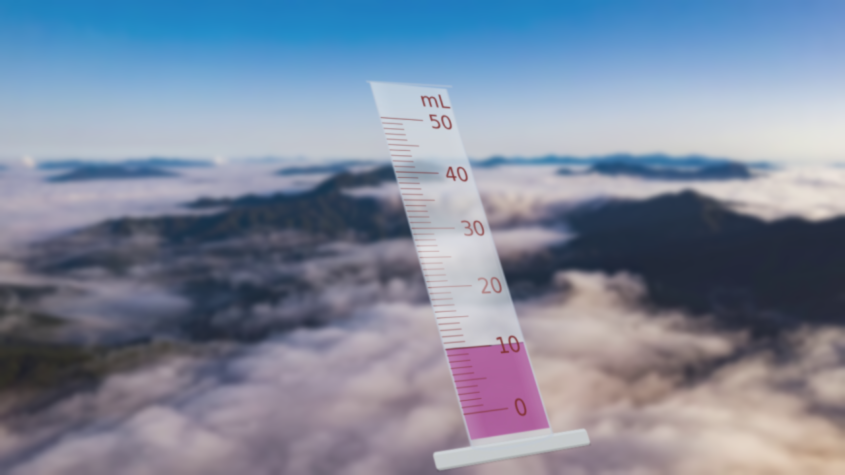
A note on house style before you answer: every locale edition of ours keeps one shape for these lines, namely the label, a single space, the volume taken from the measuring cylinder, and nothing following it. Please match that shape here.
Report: 10 mL
